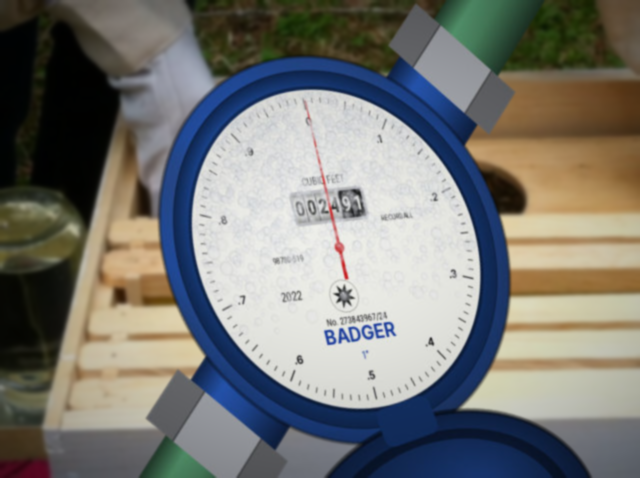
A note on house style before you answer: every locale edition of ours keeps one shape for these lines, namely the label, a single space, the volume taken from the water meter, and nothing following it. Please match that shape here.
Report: 2491.00 ft³
